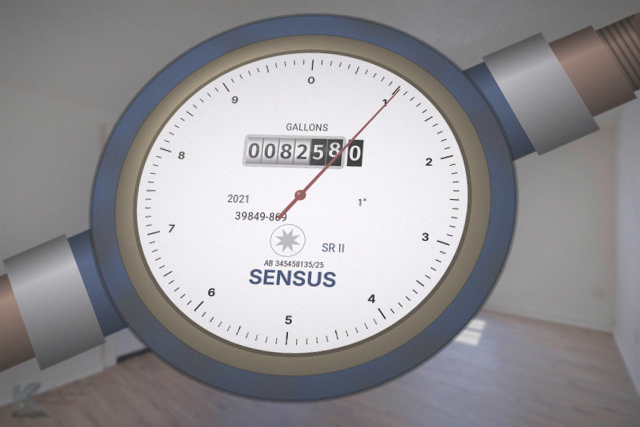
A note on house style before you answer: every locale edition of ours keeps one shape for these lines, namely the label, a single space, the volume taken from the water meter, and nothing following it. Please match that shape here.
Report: 82581.0 gal
